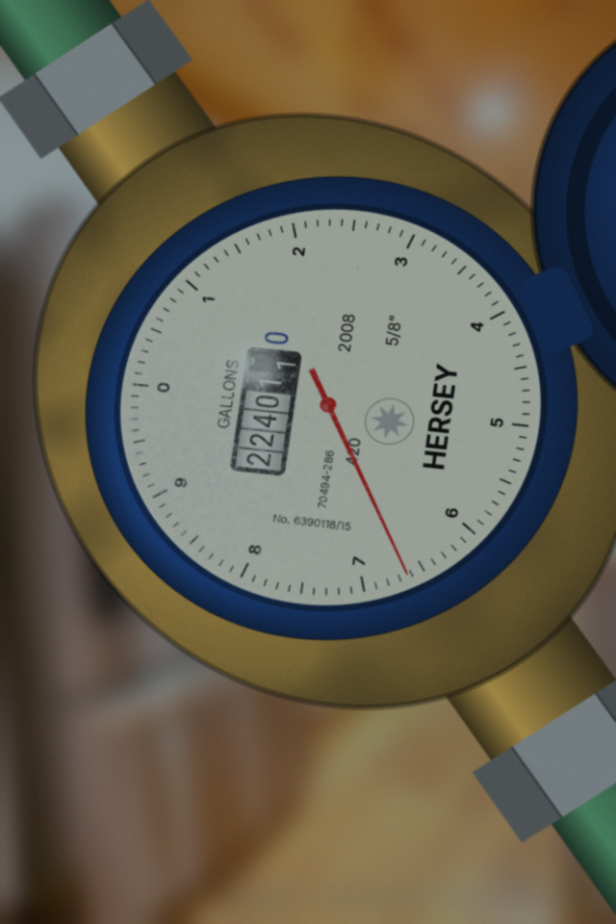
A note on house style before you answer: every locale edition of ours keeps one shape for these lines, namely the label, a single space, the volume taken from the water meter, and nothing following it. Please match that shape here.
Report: 2240106.6 gal
